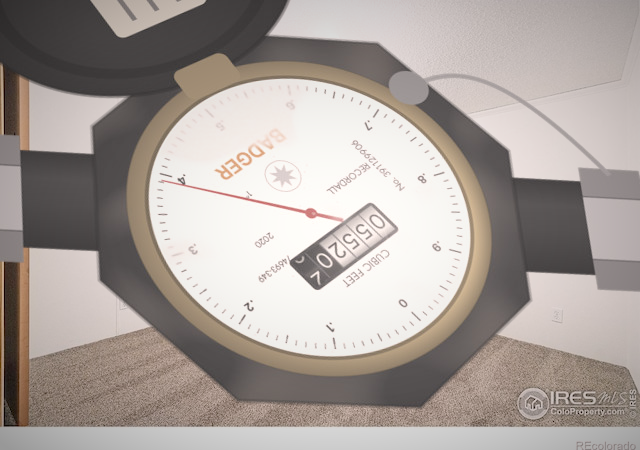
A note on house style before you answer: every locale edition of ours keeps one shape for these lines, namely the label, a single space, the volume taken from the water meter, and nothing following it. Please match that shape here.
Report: 55202.39 ft³
